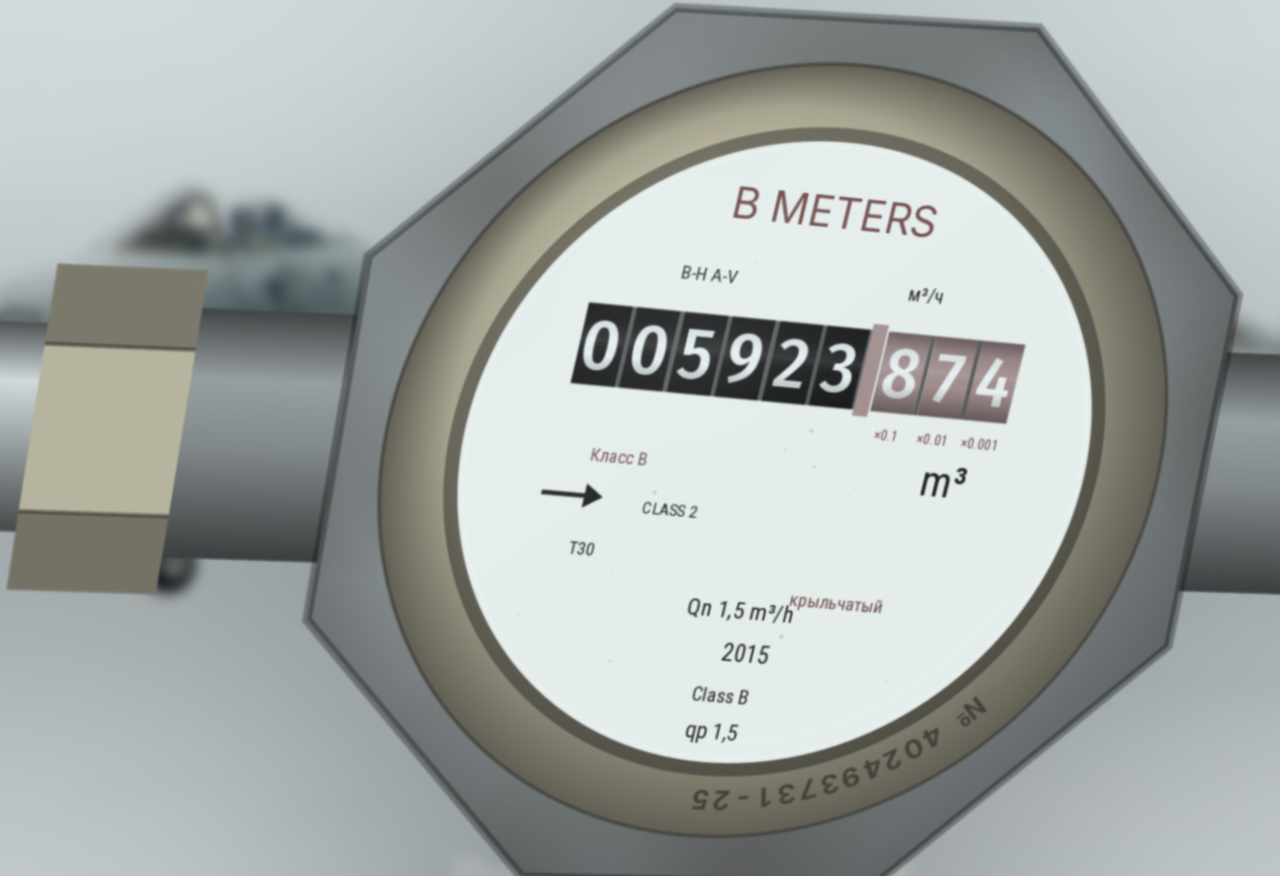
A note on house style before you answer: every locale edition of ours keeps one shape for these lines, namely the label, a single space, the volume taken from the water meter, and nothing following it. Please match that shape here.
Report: 5923.874 m³
